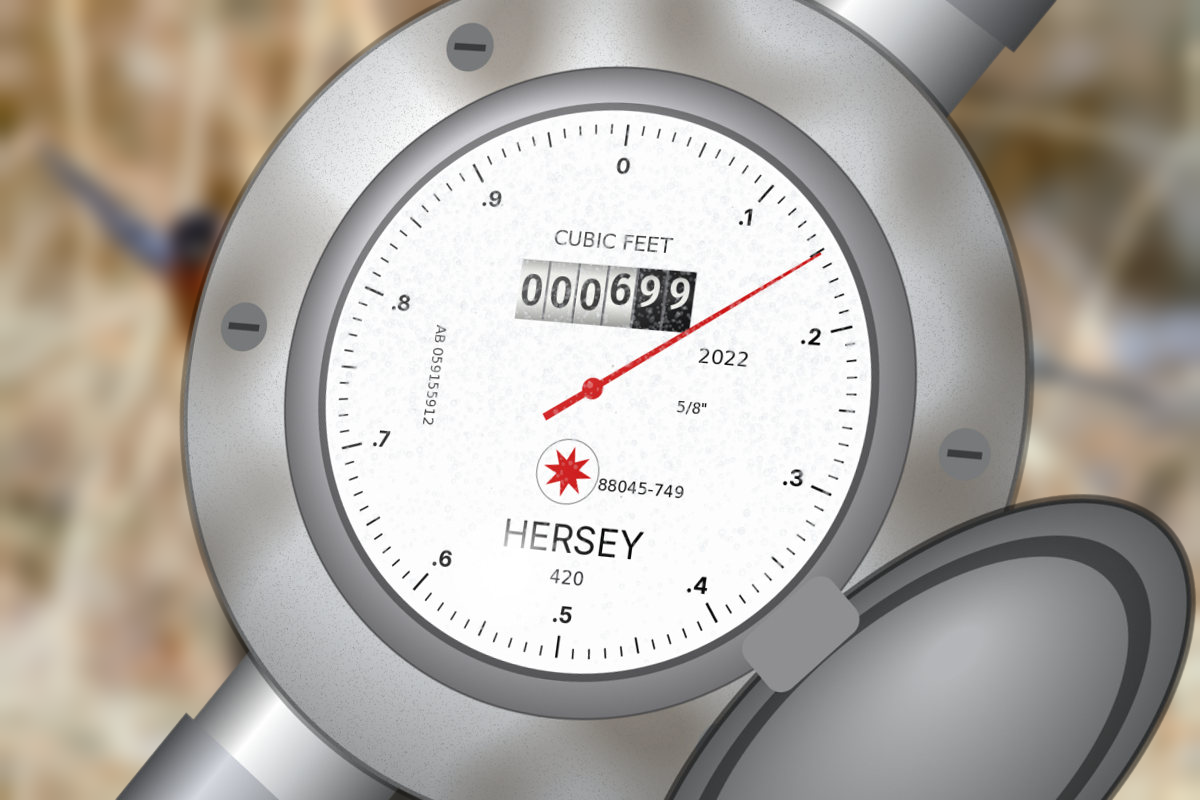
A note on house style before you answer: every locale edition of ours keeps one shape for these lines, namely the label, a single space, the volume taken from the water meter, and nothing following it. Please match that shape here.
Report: 699.15 ft³
